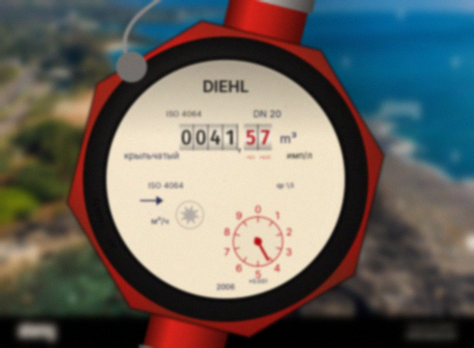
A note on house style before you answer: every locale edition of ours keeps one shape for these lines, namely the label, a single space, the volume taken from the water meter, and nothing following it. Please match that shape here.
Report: 41.574 m³
